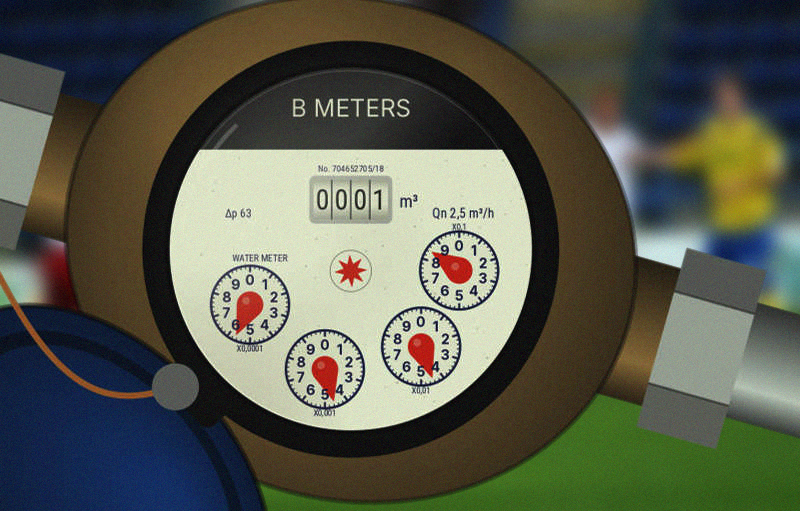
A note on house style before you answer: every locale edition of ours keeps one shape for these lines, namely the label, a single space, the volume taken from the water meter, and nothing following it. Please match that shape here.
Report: 1.8445 m³
